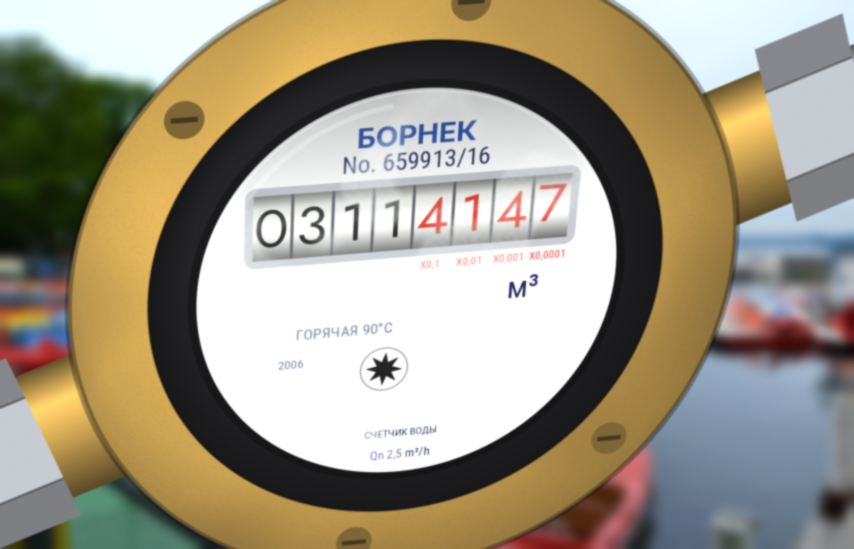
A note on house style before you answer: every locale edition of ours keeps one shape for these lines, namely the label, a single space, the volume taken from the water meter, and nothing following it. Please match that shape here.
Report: 311.4147 m³
